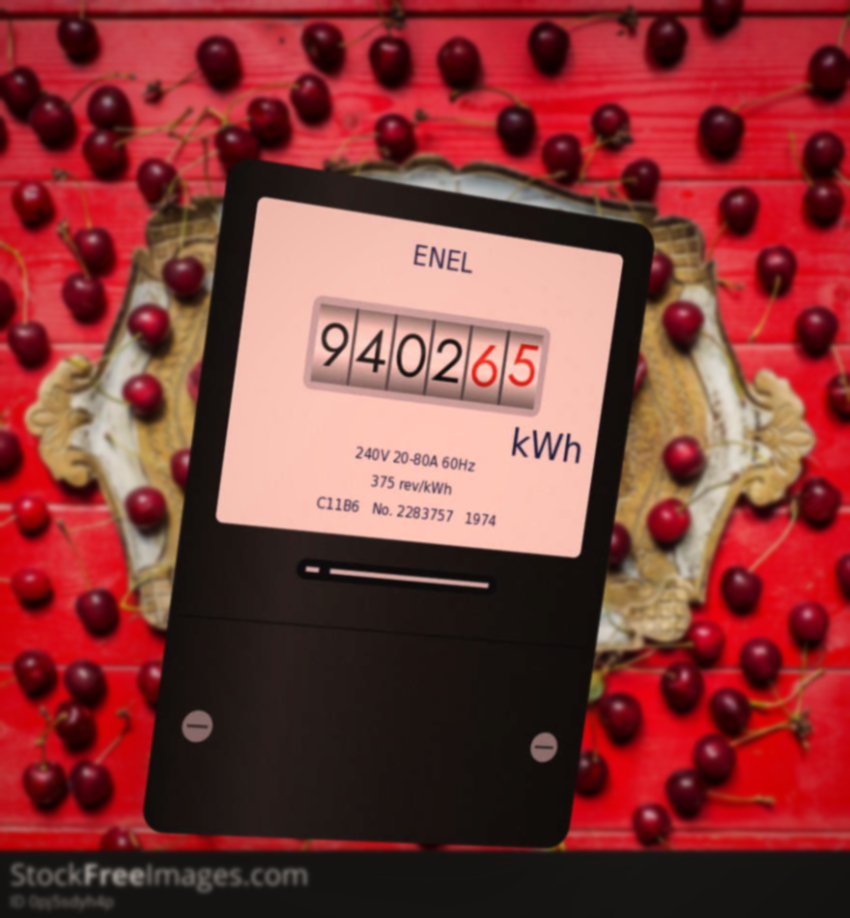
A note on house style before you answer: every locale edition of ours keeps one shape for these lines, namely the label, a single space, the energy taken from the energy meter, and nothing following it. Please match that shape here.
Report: 9402.65 kWh
